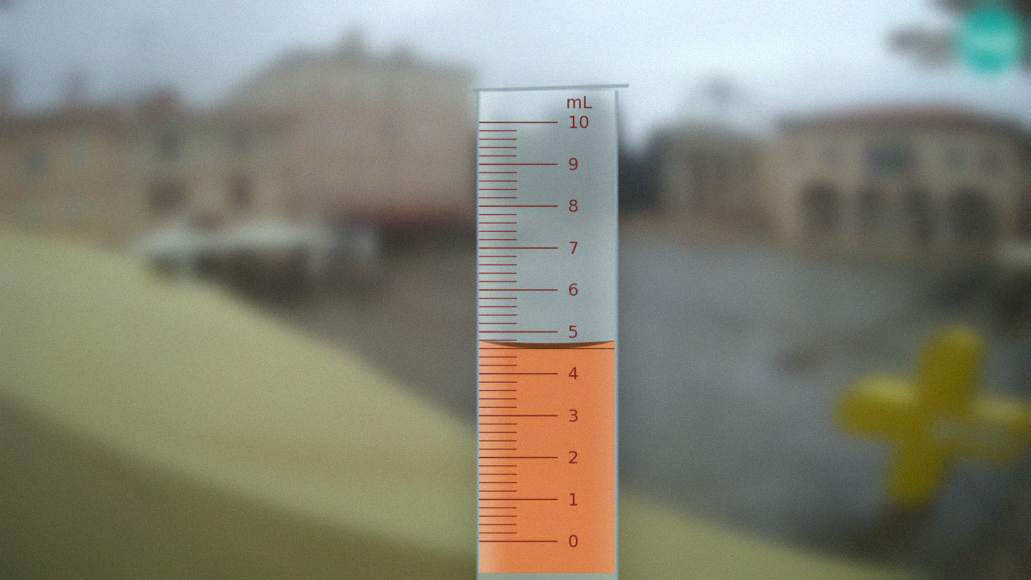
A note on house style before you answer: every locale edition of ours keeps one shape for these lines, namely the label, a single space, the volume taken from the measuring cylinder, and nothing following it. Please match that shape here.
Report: 4.6 mL
